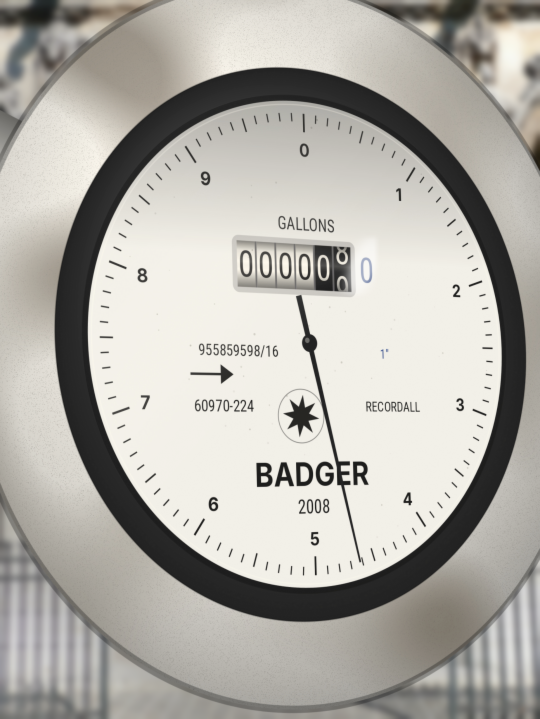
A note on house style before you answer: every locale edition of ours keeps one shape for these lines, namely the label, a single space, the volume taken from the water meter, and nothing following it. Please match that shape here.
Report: 84.6 gal
